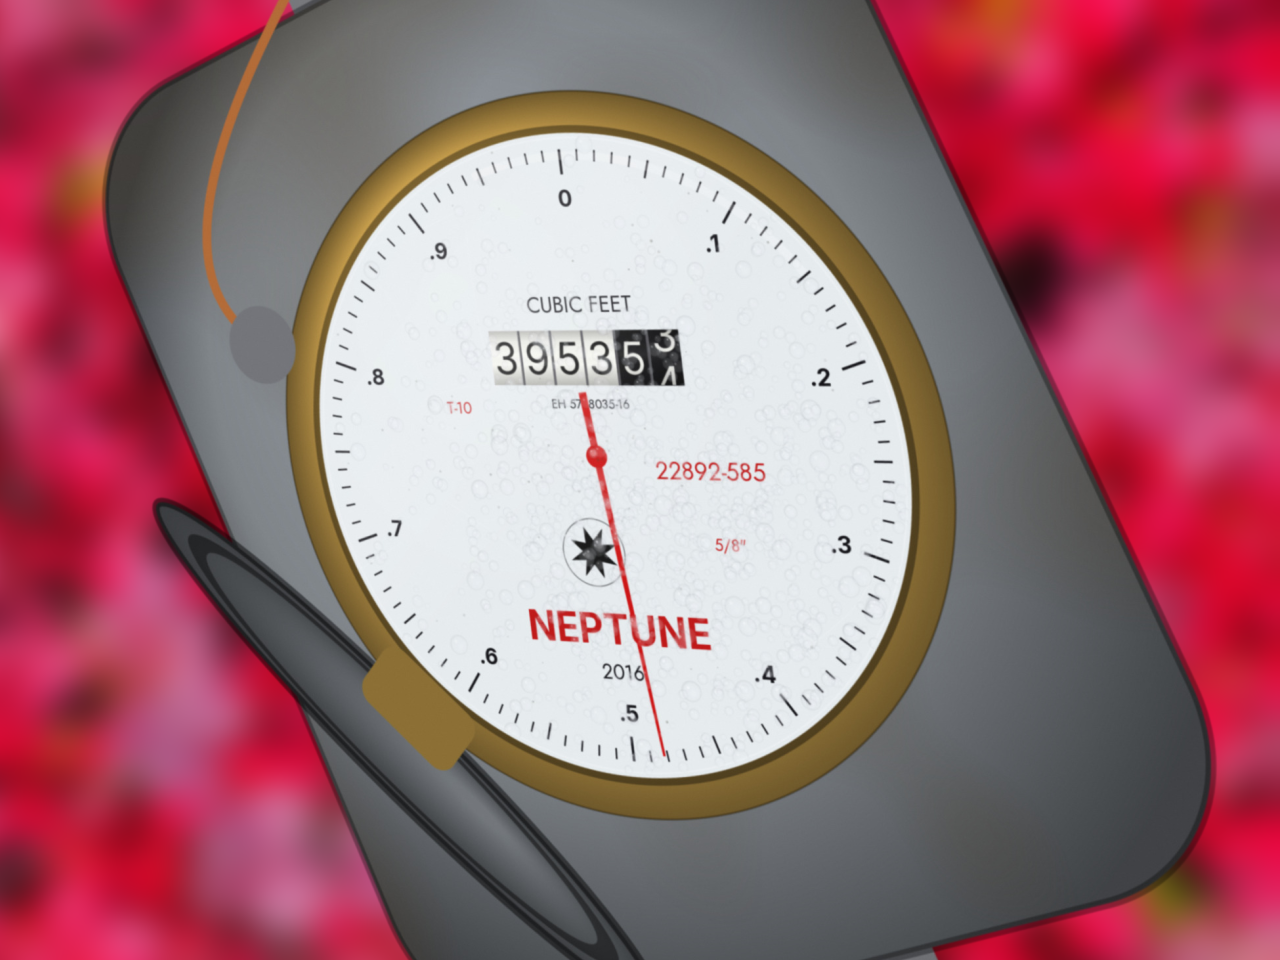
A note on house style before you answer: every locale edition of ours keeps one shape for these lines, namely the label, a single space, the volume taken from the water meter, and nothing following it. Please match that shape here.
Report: 395353.48 ft³
